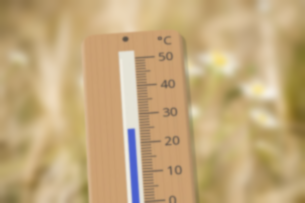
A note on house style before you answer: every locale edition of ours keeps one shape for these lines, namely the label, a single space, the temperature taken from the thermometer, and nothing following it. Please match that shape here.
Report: 25 °C
